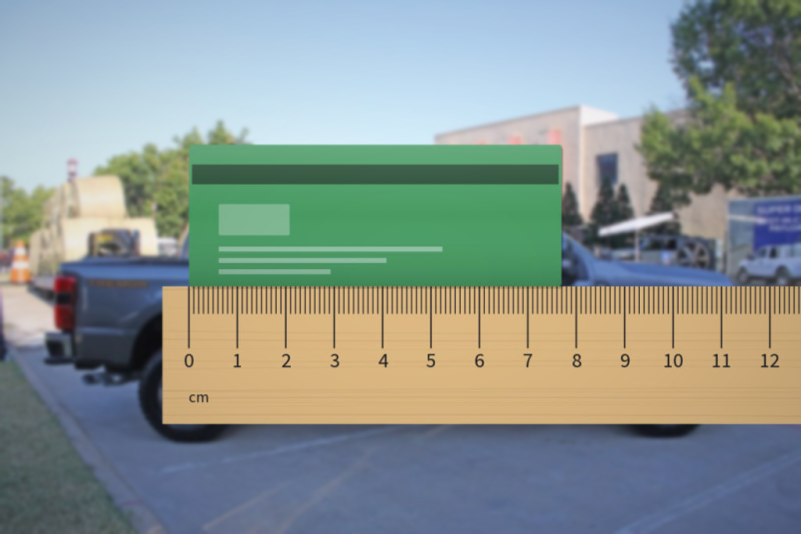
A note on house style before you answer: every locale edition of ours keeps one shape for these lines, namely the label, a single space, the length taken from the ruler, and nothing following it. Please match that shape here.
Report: 7.7 cm
